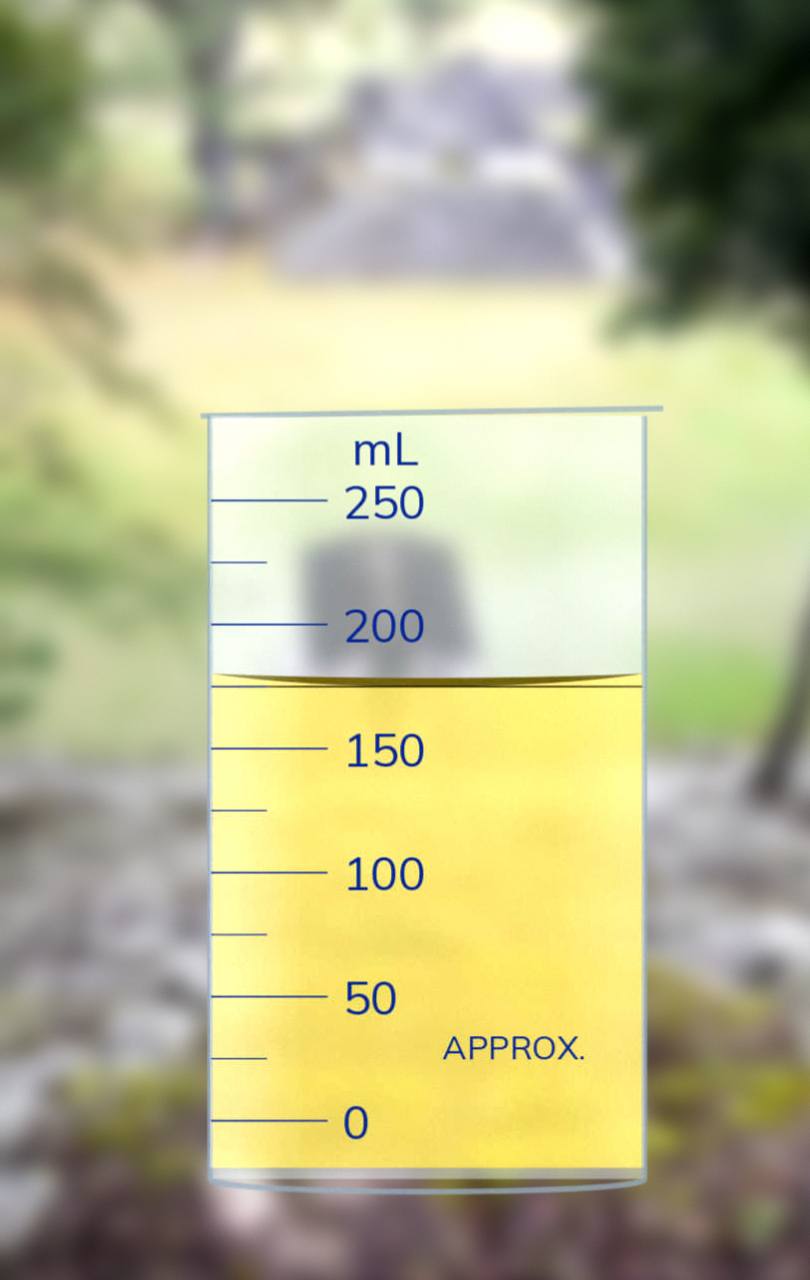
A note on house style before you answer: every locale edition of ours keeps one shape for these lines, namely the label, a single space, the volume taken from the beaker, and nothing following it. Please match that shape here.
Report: 175 mL
